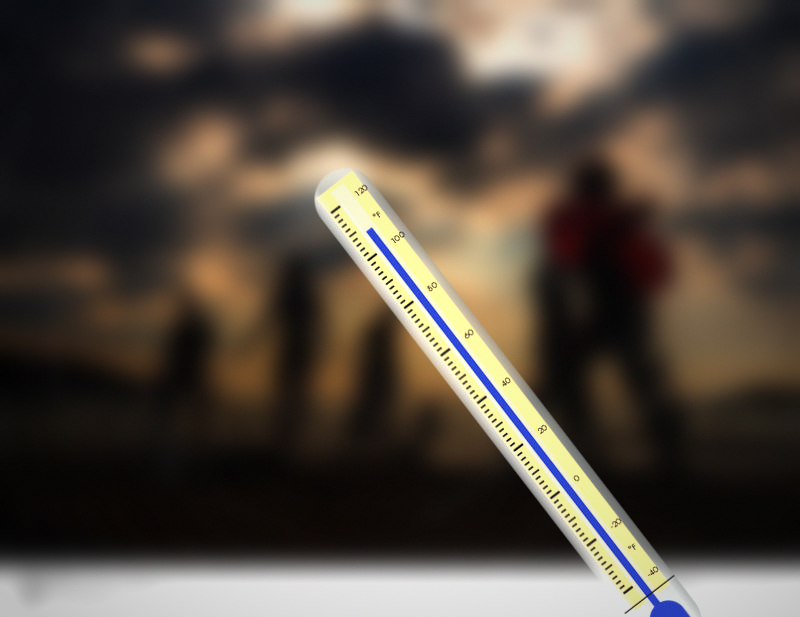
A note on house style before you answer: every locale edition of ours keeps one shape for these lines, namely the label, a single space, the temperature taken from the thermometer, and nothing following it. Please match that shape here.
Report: 108 °F
